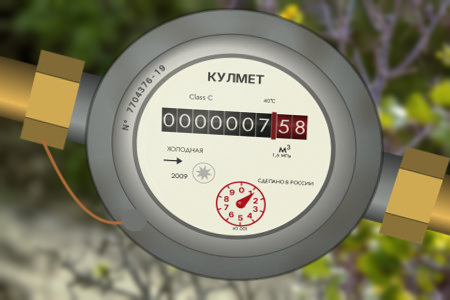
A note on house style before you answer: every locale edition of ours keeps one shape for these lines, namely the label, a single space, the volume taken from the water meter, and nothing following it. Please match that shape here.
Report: 7.581 m³
